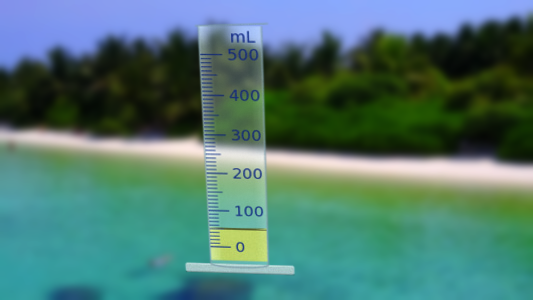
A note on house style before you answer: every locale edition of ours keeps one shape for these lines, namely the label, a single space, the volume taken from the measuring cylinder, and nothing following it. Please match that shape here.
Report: 50 mL
